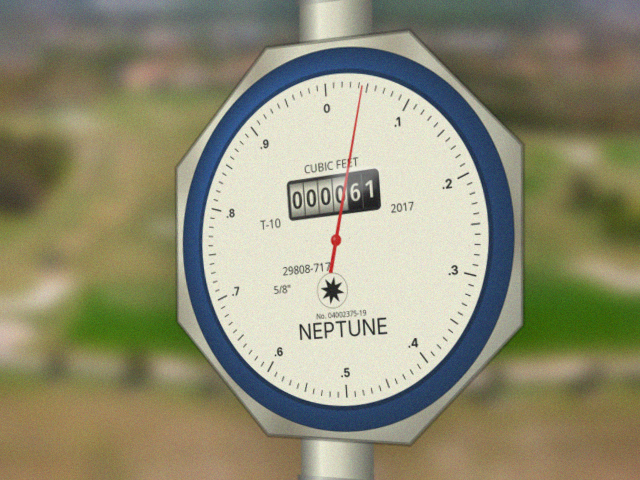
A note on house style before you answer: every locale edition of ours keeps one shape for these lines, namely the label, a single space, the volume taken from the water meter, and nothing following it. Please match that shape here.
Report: 61.04 ft³
